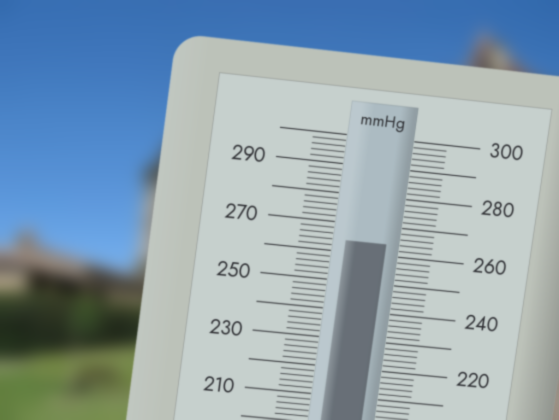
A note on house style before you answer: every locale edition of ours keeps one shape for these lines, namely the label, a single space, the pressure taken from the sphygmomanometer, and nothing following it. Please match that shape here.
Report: 264 mmHg
